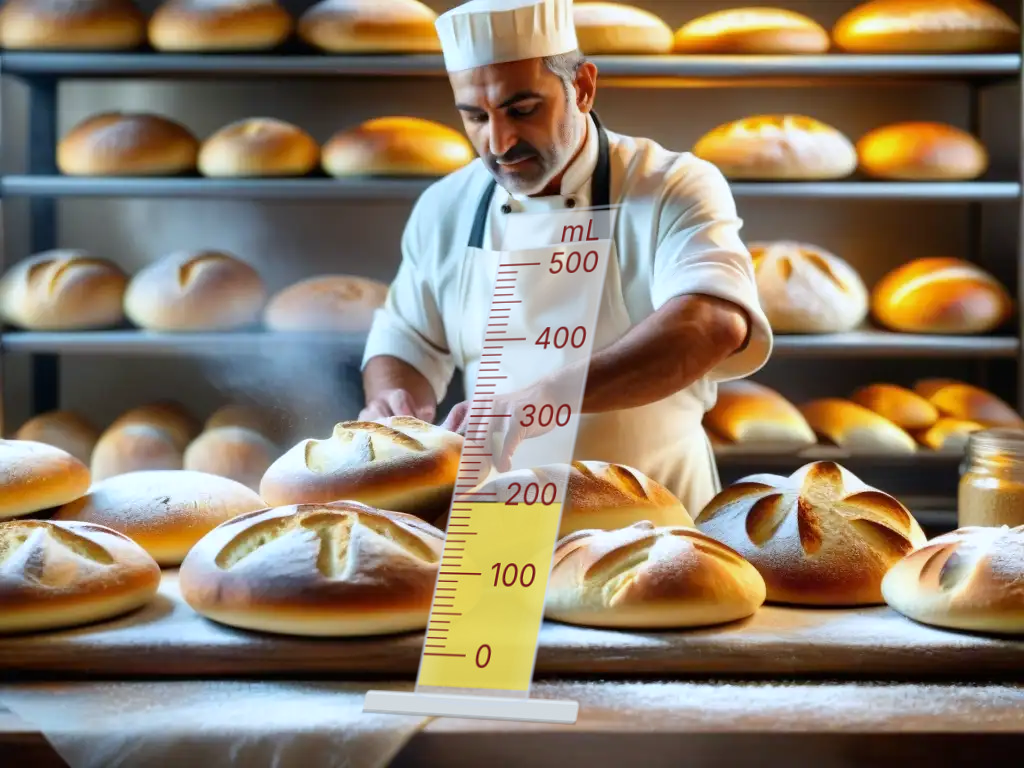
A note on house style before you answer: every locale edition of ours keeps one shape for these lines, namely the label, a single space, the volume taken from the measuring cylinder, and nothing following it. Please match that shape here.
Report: 190 mL
